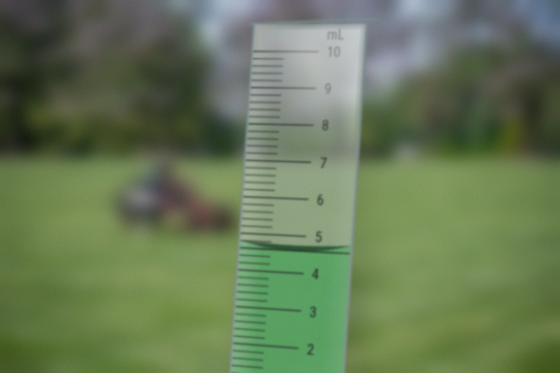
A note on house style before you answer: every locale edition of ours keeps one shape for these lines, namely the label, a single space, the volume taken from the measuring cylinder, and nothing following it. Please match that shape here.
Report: 4.6 mL
